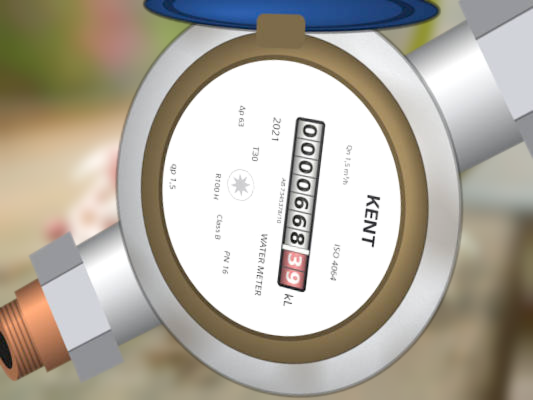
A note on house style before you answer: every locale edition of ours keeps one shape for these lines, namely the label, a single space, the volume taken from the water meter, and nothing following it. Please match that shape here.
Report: 668.39 kL
